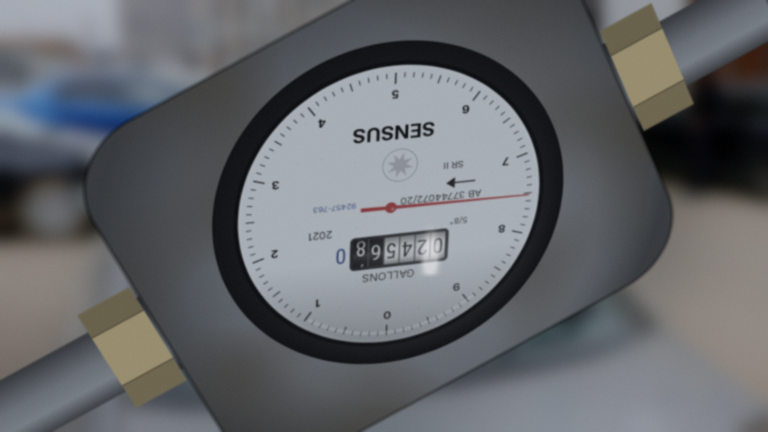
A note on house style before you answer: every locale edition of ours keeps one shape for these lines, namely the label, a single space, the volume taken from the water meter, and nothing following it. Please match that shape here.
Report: 245677.5 gal
